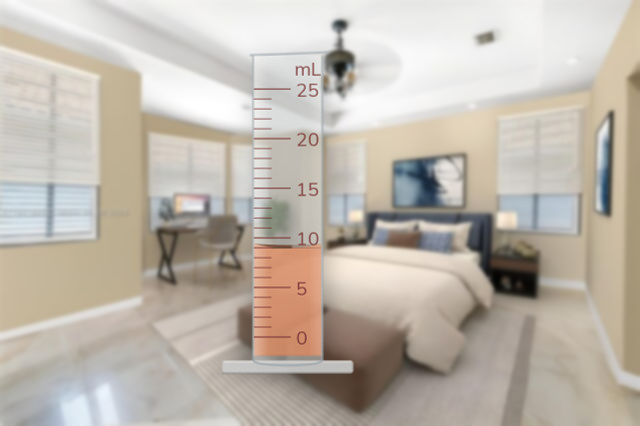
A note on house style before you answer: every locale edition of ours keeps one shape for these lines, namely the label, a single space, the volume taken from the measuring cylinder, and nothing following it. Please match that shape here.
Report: 9 mL
